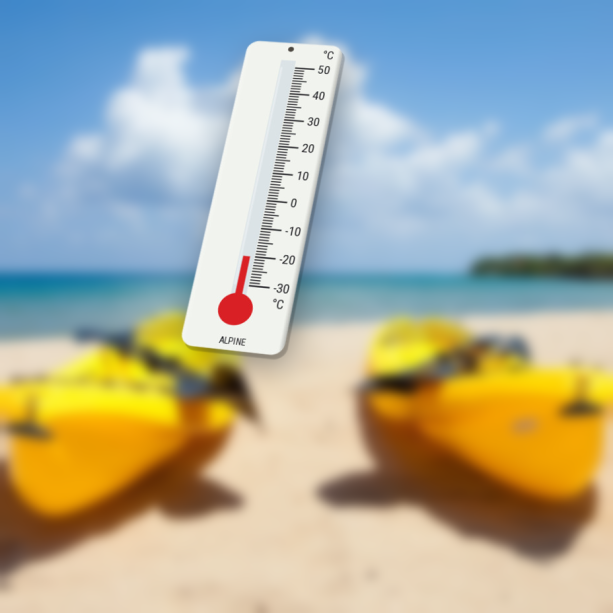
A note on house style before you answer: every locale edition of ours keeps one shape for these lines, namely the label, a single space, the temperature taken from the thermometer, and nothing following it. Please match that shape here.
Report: -20 °C
